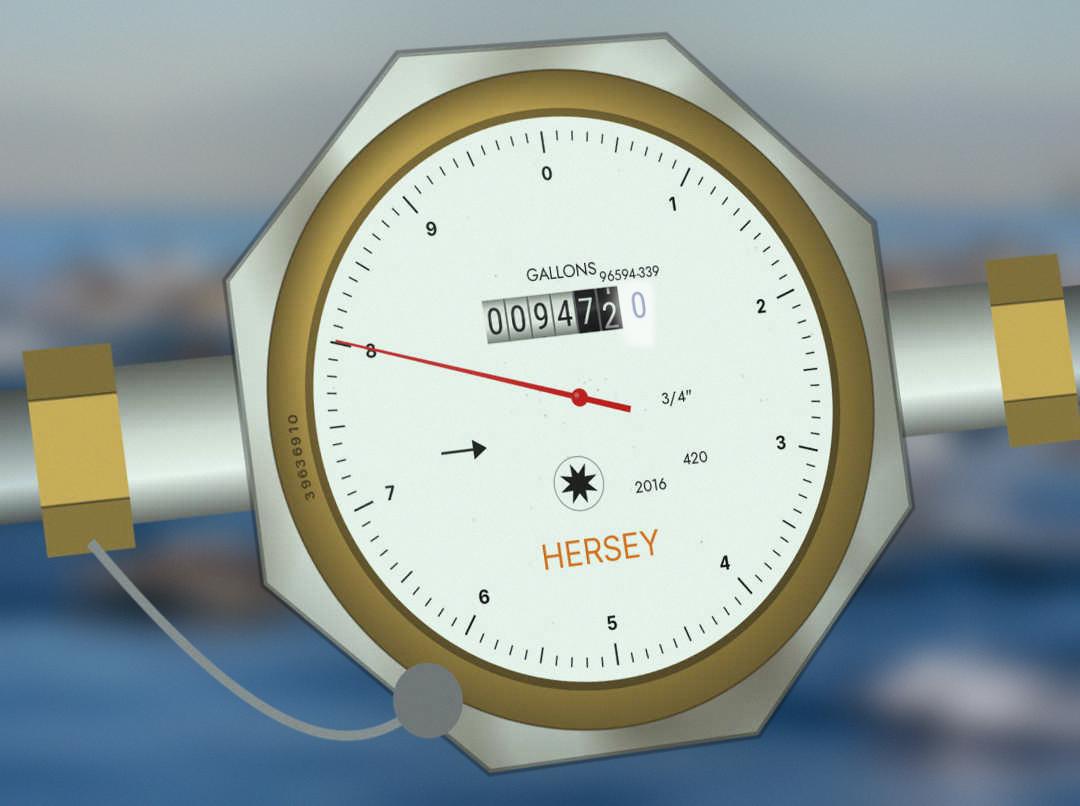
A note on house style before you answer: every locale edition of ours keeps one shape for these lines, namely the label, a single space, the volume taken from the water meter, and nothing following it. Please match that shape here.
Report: 94718.0 gal
